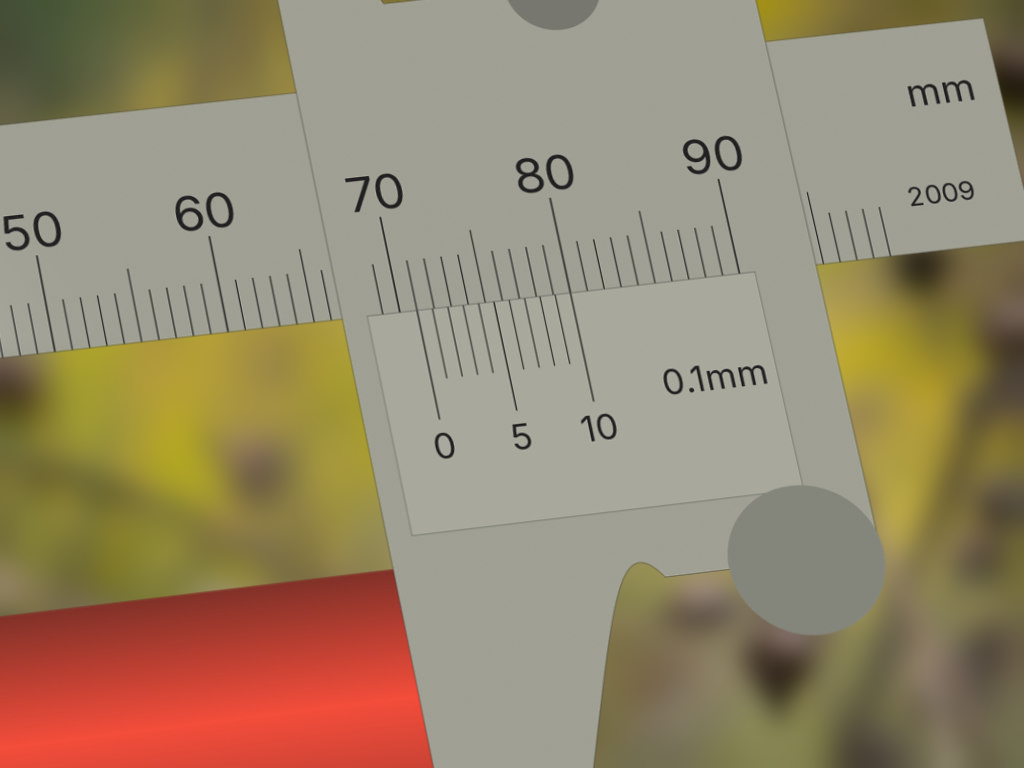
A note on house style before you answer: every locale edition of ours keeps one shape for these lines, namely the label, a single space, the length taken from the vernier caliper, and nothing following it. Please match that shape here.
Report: 71.0 mm
